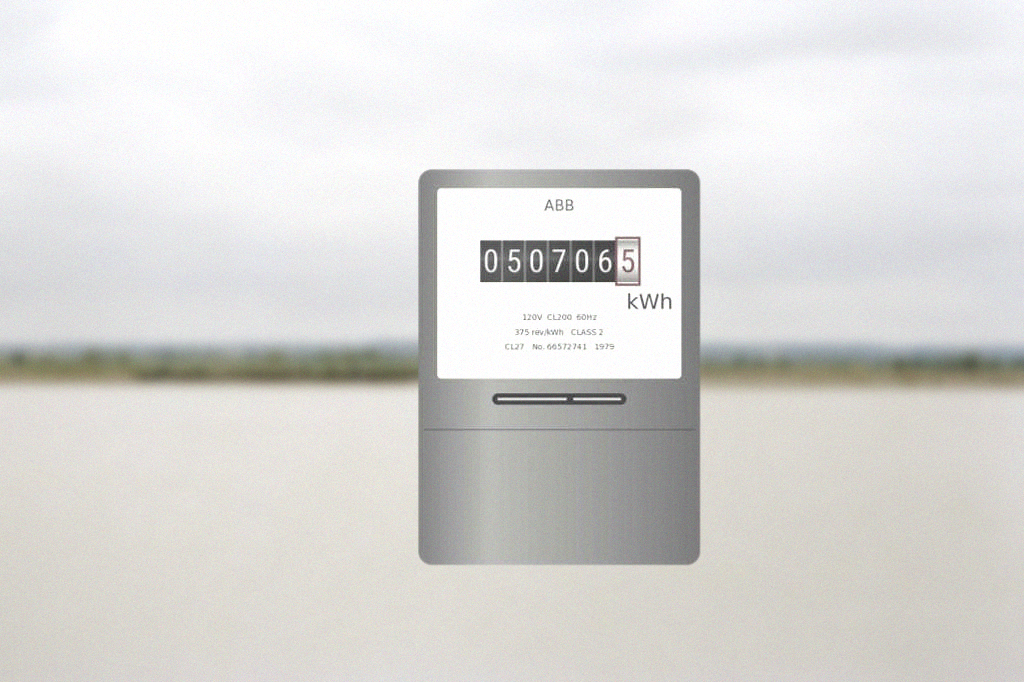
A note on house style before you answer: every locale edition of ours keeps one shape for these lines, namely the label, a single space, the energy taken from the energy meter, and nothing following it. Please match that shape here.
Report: 50706.5 kWh
